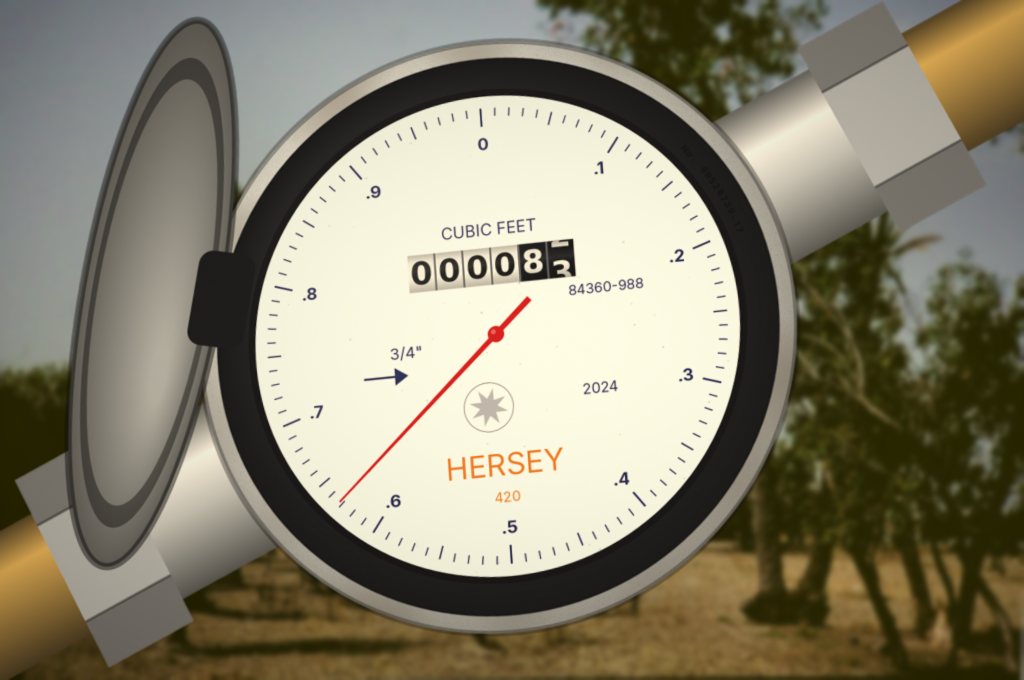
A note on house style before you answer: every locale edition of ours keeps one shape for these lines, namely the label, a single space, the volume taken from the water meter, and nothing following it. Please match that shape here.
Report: 82.63 ft³
